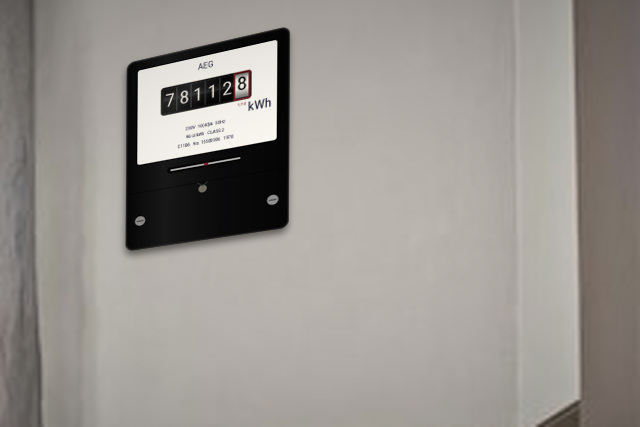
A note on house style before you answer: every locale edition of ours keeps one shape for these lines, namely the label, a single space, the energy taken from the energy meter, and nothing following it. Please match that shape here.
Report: 78112.8 kWh
